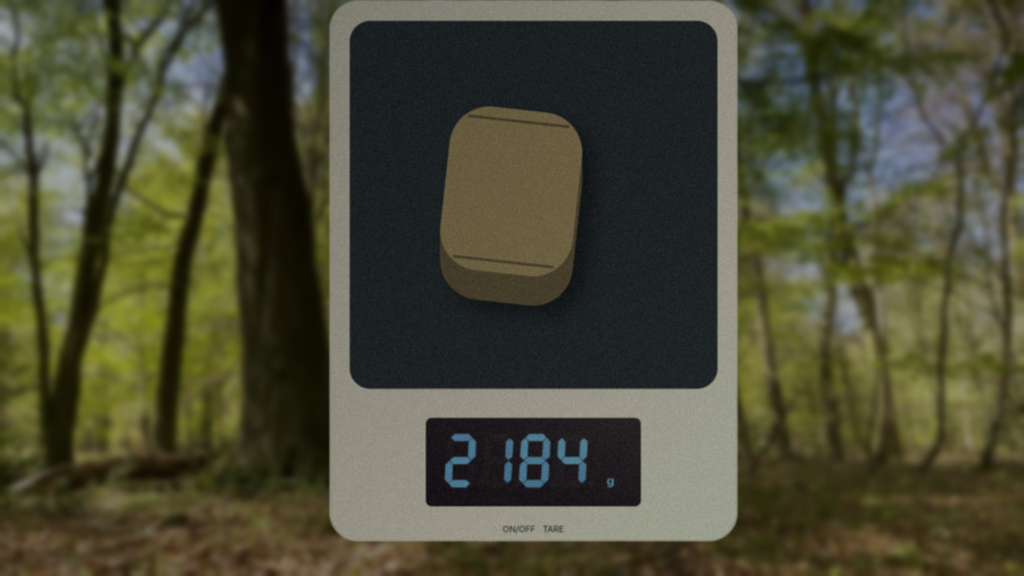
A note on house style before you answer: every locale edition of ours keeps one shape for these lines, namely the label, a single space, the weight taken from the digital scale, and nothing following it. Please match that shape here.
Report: 2184 g
